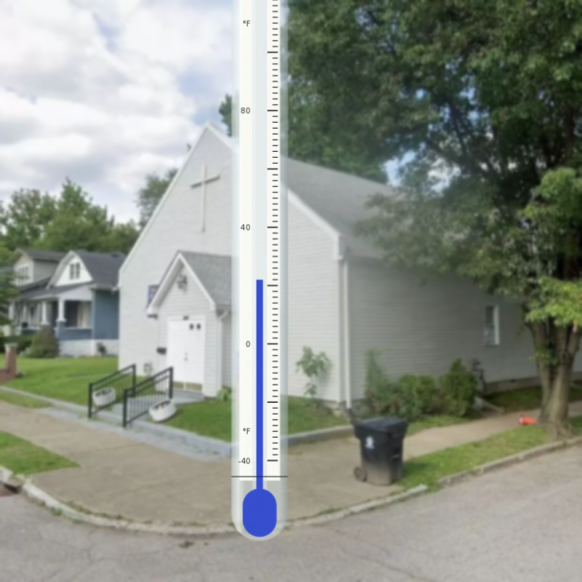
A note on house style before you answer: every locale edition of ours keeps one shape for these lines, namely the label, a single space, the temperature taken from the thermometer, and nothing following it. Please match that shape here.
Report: 22 °F
